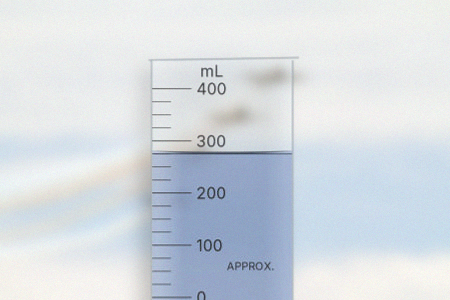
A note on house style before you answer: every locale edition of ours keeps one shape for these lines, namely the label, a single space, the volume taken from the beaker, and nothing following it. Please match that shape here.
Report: 275 mL
